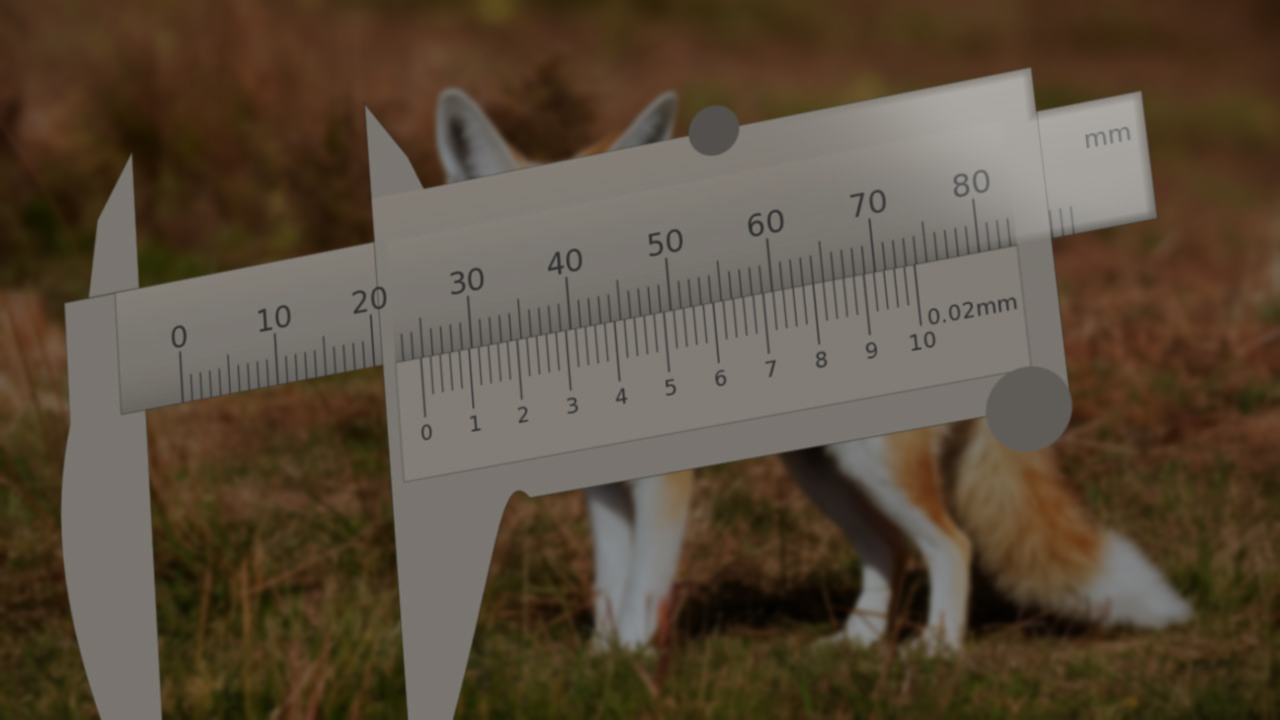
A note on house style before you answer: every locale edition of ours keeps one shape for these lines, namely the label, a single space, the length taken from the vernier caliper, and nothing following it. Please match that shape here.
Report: 24.8 mm
